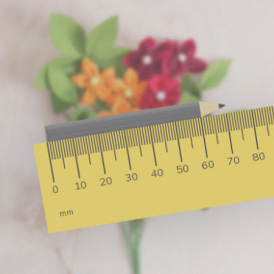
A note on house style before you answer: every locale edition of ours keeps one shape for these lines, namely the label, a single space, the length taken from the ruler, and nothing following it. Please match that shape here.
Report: 70 mm
